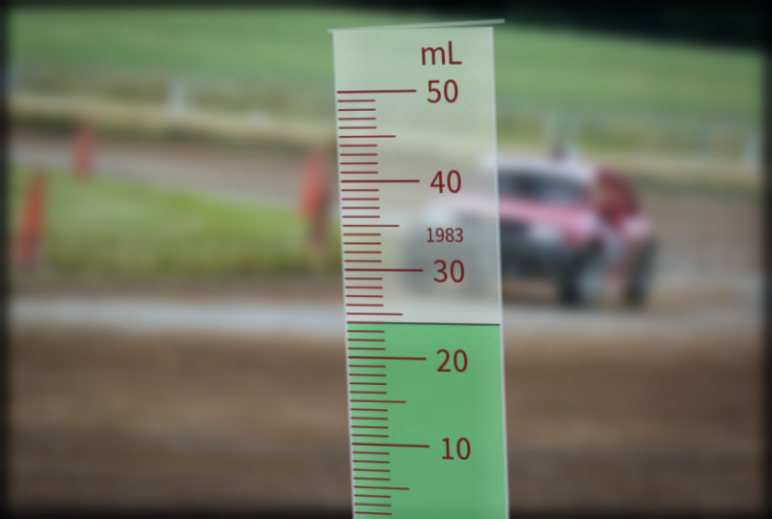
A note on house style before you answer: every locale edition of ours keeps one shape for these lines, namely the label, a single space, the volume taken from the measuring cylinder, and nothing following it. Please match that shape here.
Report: 24 mL
